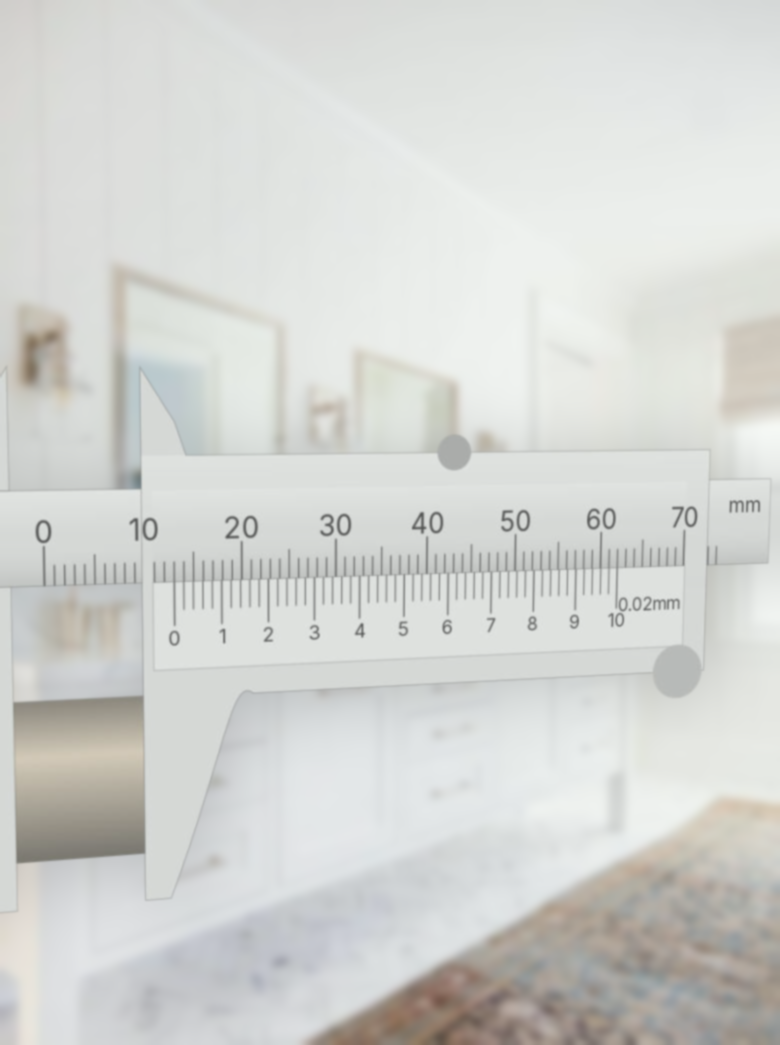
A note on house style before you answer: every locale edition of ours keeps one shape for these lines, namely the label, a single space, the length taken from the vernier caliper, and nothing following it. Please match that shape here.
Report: 13.0 mm
